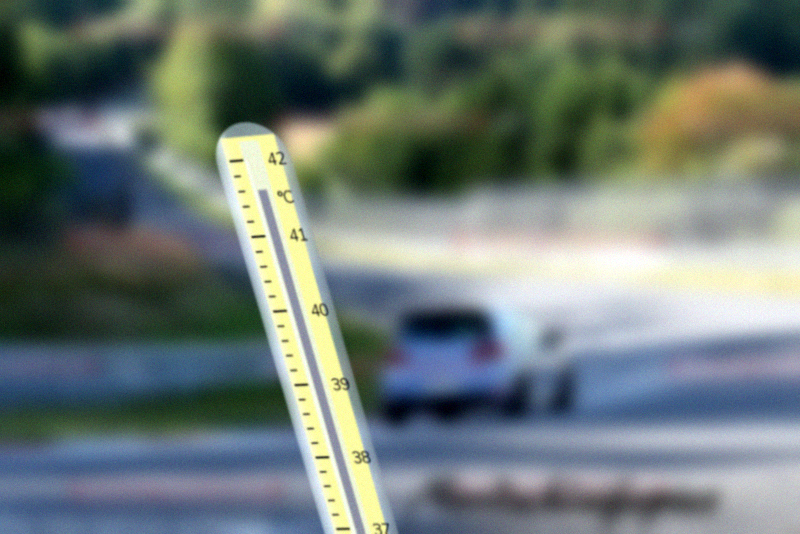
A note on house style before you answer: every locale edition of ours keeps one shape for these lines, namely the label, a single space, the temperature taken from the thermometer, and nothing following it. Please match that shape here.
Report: 41.6 °C
